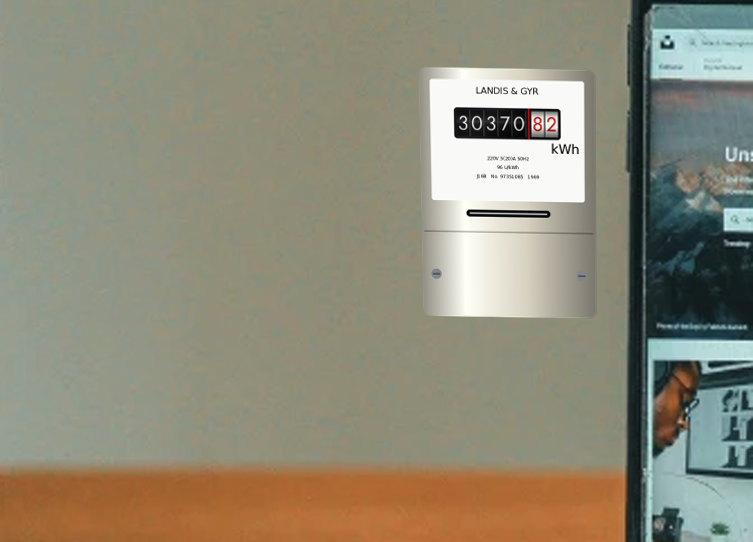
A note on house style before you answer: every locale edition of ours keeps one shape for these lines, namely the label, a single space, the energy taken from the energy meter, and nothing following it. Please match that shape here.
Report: 30370.82 kWh
